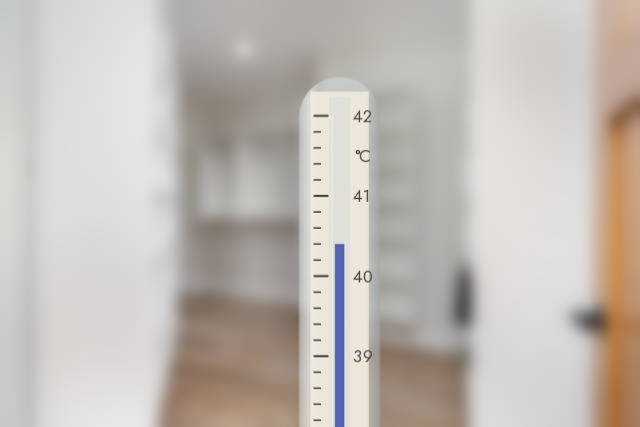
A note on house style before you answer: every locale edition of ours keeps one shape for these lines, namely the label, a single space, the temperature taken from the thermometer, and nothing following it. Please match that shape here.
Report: 40.4 °C
